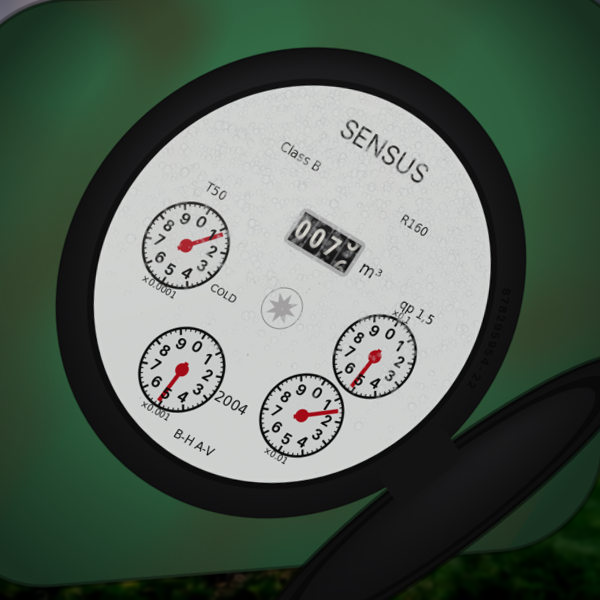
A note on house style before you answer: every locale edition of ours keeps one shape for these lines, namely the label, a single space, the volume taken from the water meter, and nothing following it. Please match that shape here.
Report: 75.5151 m³
